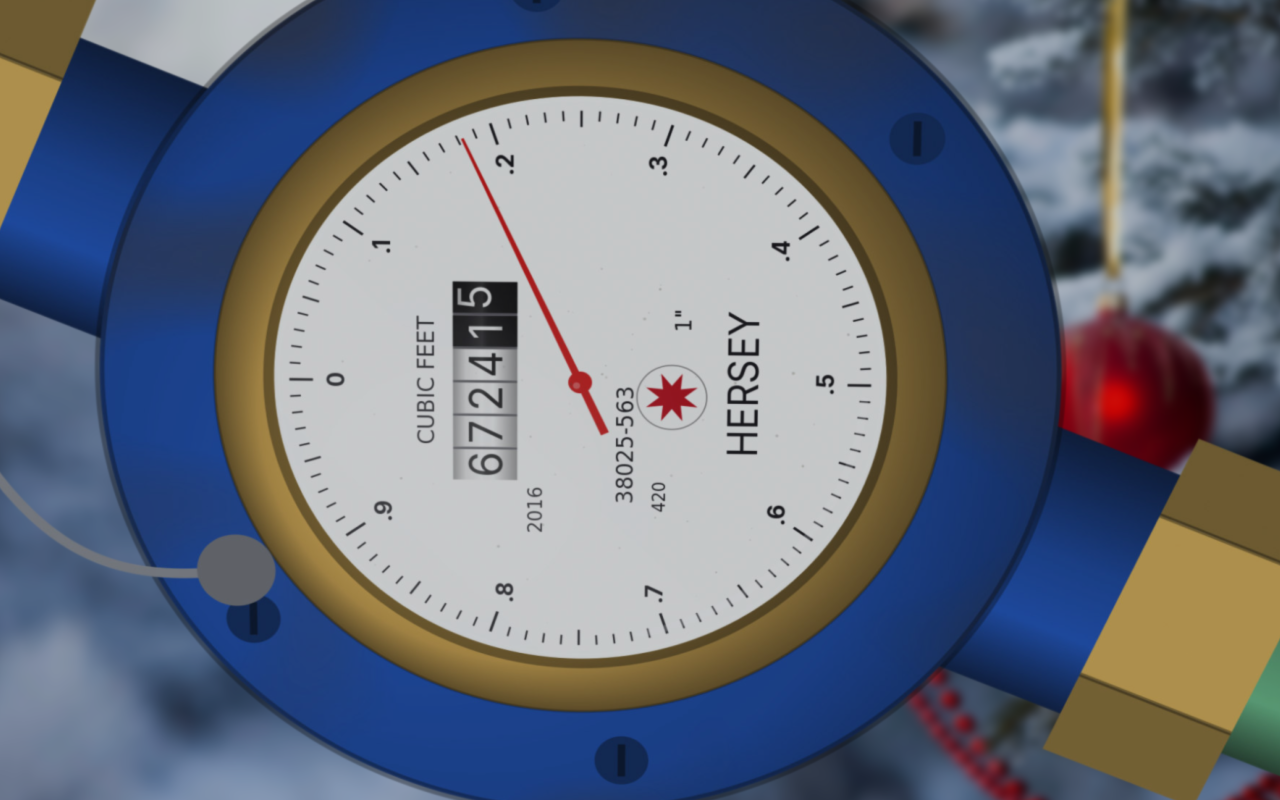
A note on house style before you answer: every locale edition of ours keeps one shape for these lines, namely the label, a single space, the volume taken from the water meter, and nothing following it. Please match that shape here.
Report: 672415.18 ft³
